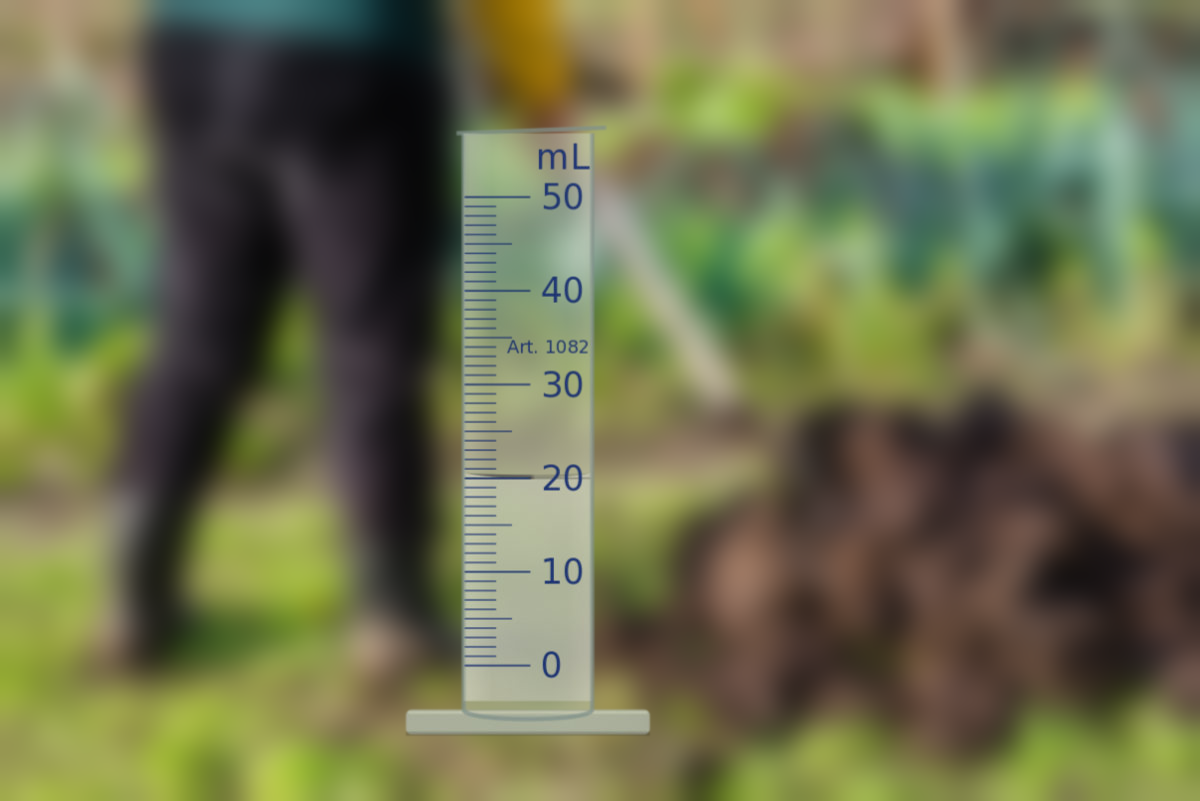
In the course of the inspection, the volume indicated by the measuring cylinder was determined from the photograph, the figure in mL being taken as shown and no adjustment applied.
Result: 20 mL
